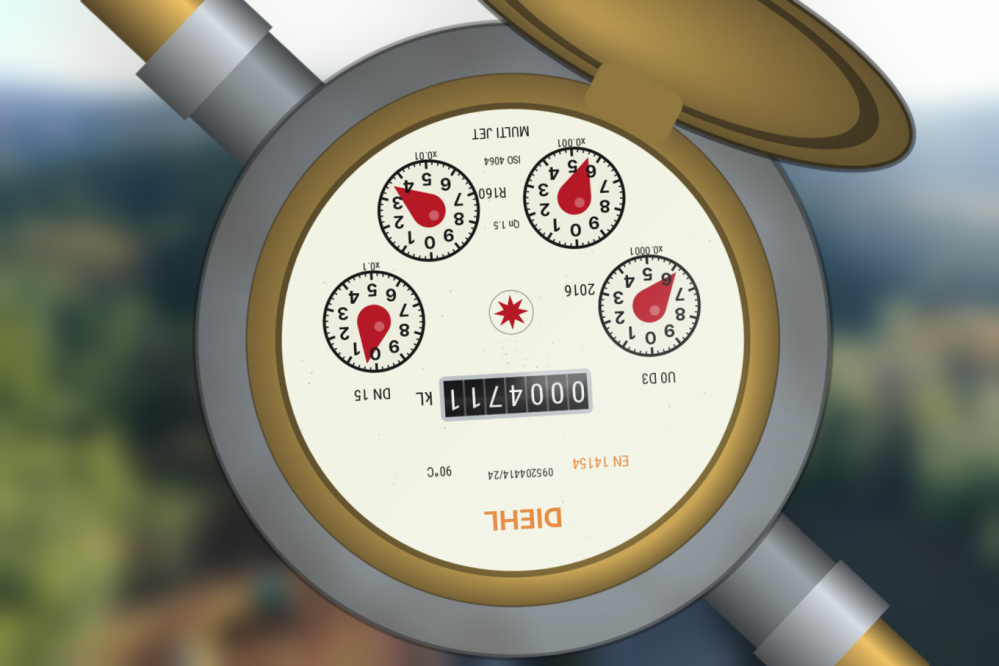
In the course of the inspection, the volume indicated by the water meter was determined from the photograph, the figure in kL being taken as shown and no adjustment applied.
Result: 4711.0356 kL
